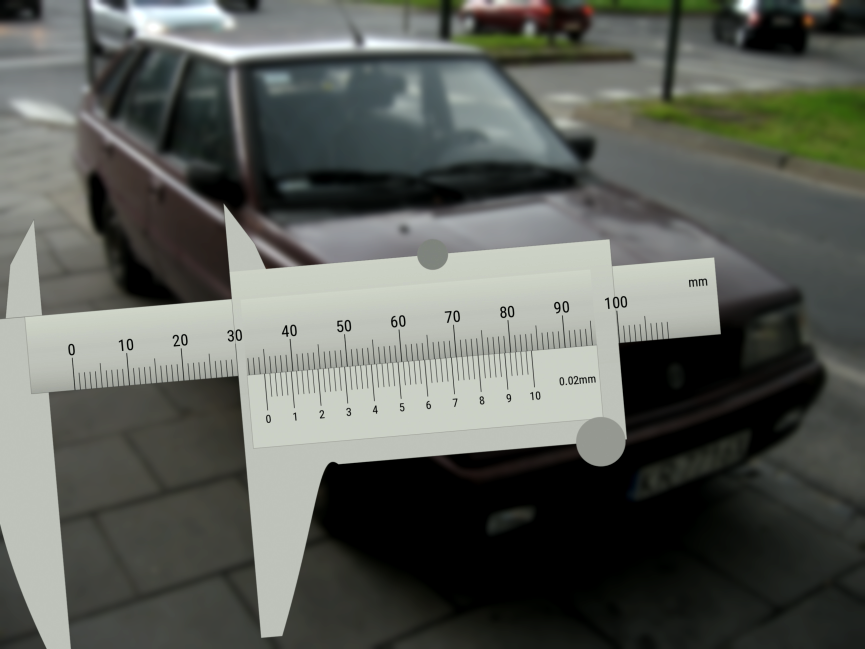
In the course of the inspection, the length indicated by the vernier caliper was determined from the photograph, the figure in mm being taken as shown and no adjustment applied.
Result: 34.8 mm
